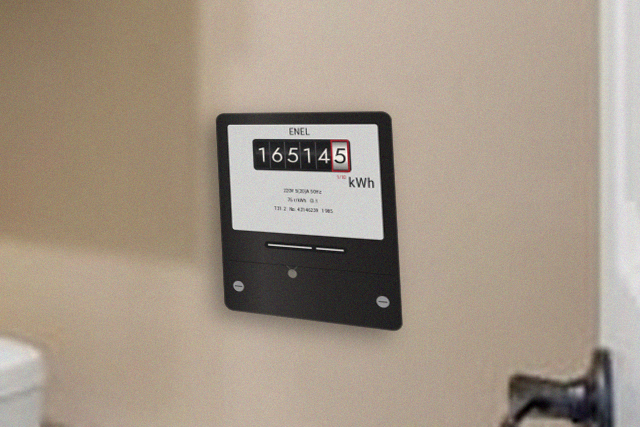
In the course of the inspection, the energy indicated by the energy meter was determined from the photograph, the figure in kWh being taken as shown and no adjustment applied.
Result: 16514.5 kWh
